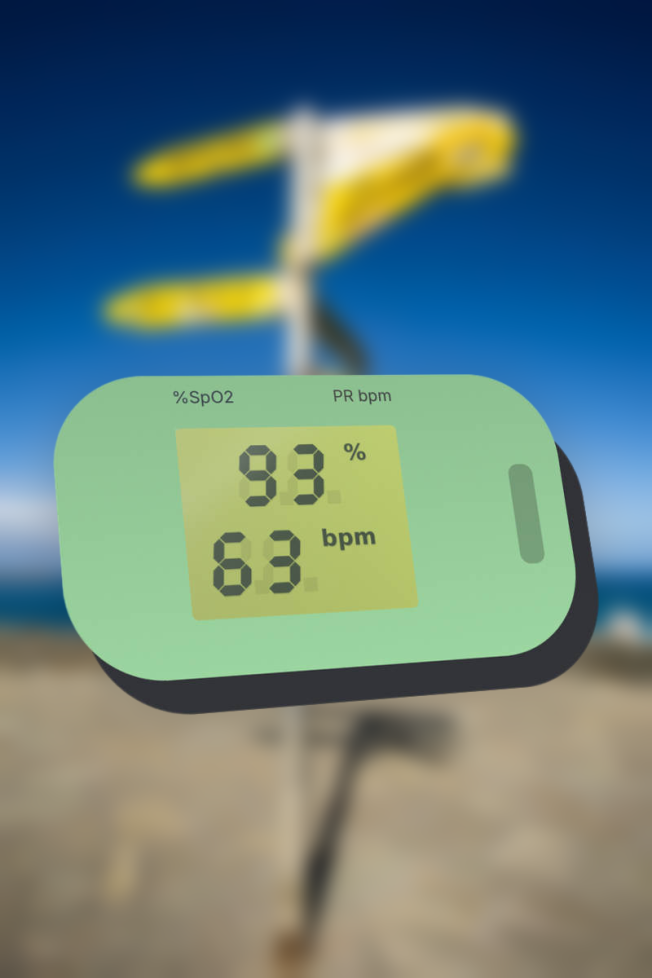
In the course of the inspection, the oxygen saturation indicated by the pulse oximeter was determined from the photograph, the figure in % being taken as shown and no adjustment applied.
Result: 93 %
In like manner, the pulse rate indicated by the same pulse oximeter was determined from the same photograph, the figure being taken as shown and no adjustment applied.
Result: 63 bpm
